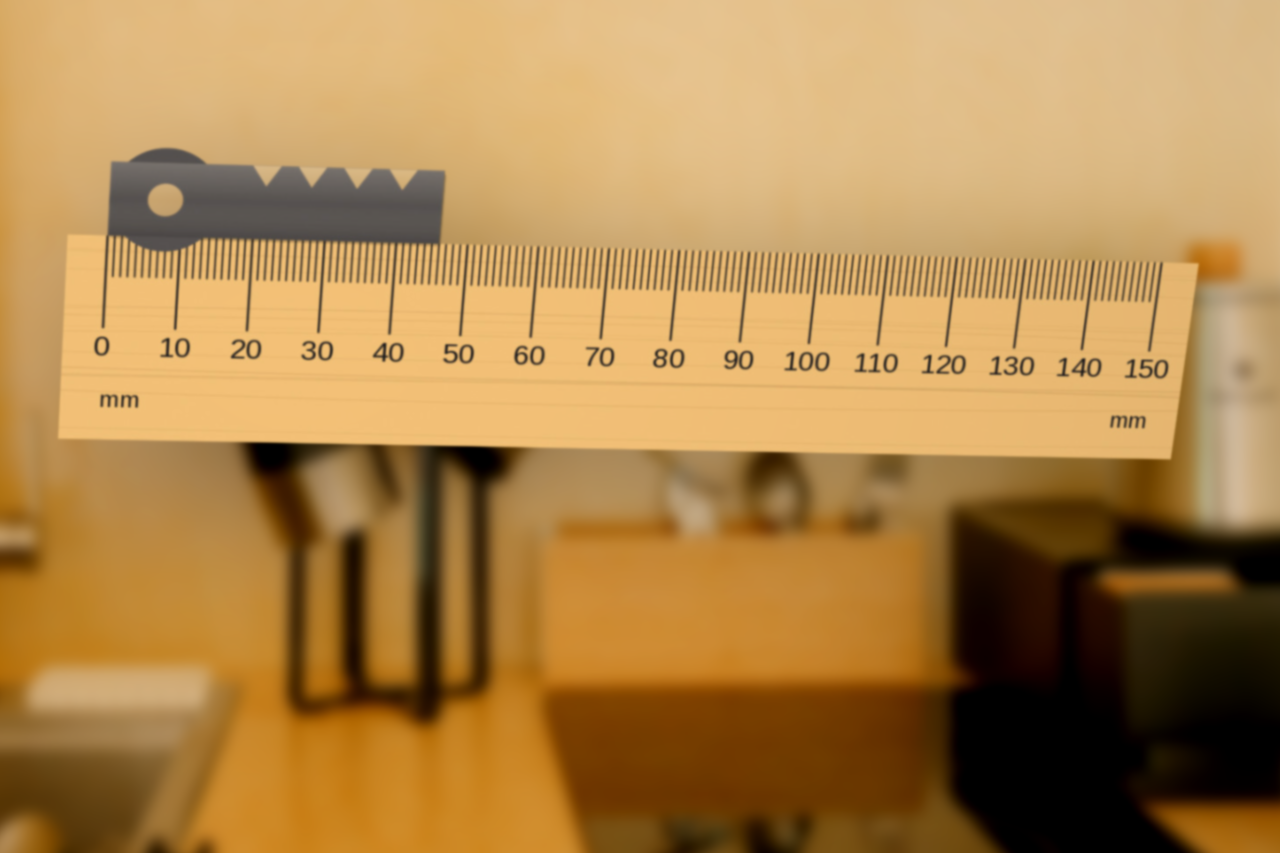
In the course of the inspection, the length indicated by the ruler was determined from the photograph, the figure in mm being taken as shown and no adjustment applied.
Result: 46 mm
